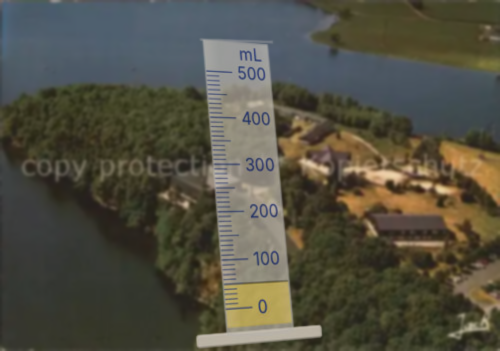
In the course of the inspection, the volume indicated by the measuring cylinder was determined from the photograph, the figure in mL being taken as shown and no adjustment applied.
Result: 50 mL
